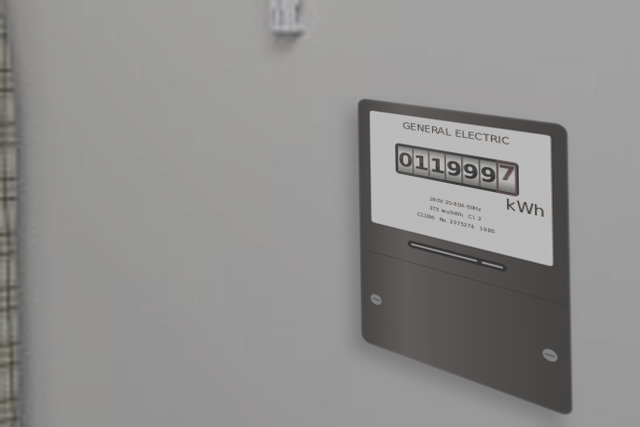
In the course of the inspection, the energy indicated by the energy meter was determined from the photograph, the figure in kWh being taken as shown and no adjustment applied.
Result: 11999.7 kWh
